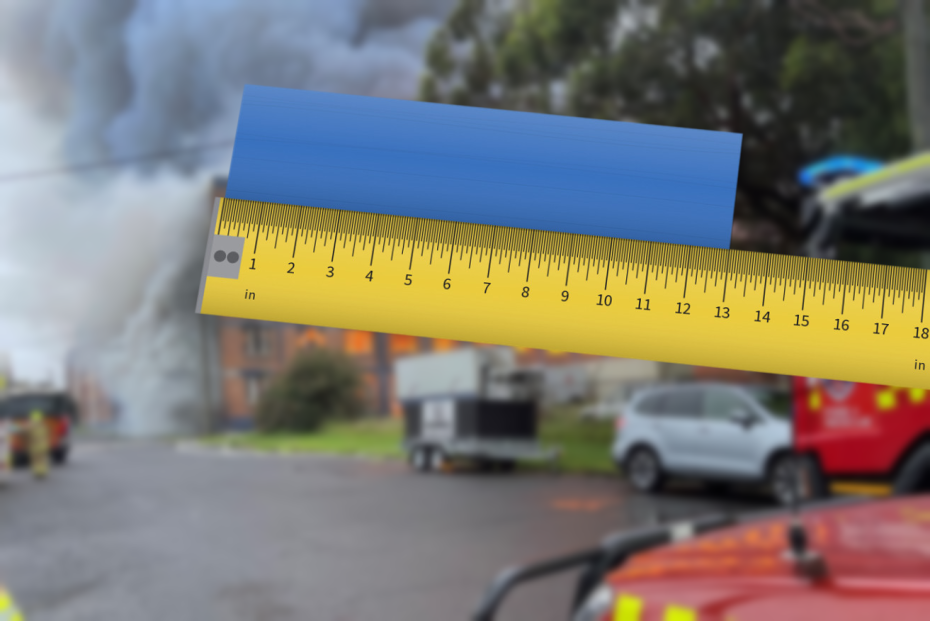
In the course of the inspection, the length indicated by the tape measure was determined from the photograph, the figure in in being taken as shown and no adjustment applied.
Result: 13 in
